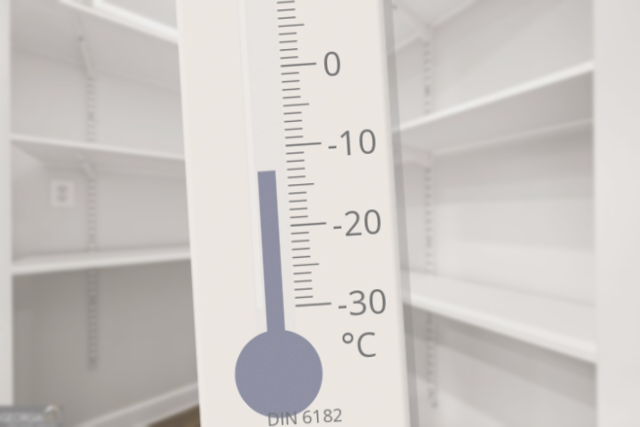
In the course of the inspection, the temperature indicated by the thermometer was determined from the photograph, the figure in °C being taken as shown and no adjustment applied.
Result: -13 °C
